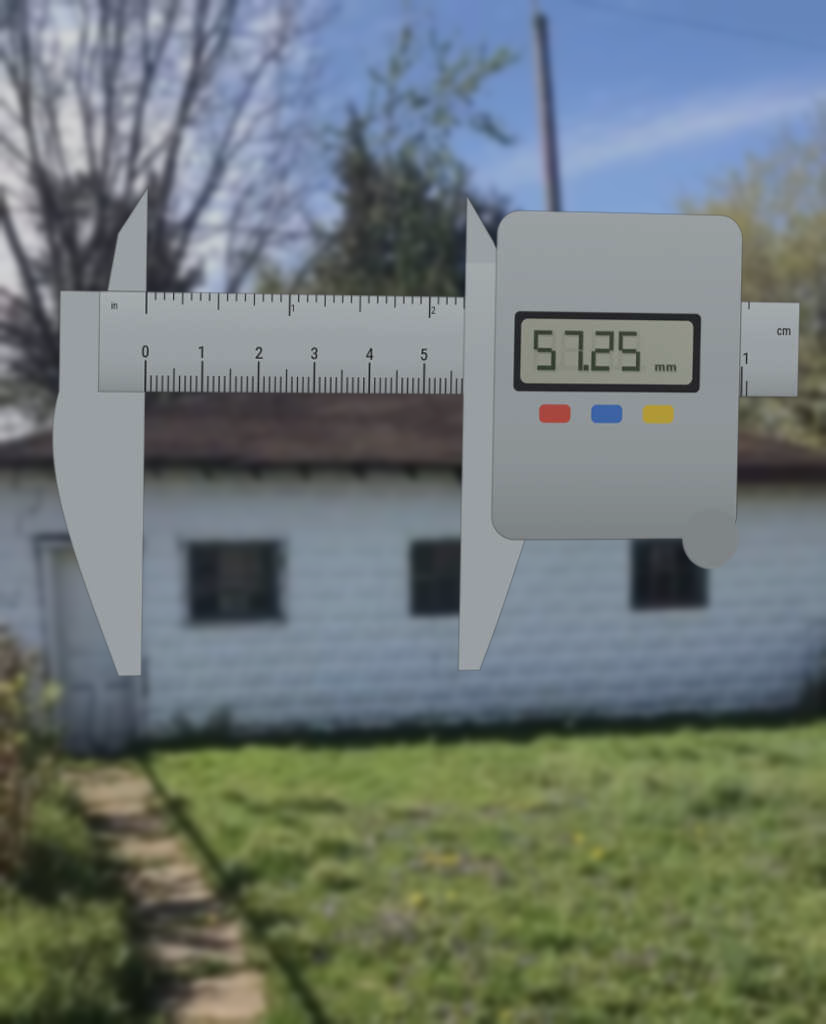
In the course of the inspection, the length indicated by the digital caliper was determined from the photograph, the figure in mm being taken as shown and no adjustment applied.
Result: 57.25 mm
